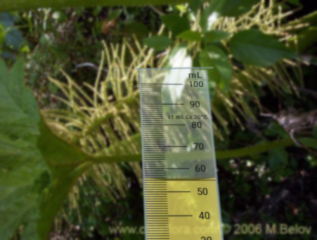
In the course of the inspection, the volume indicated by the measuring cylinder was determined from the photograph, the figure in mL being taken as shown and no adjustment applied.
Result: 55 mL
